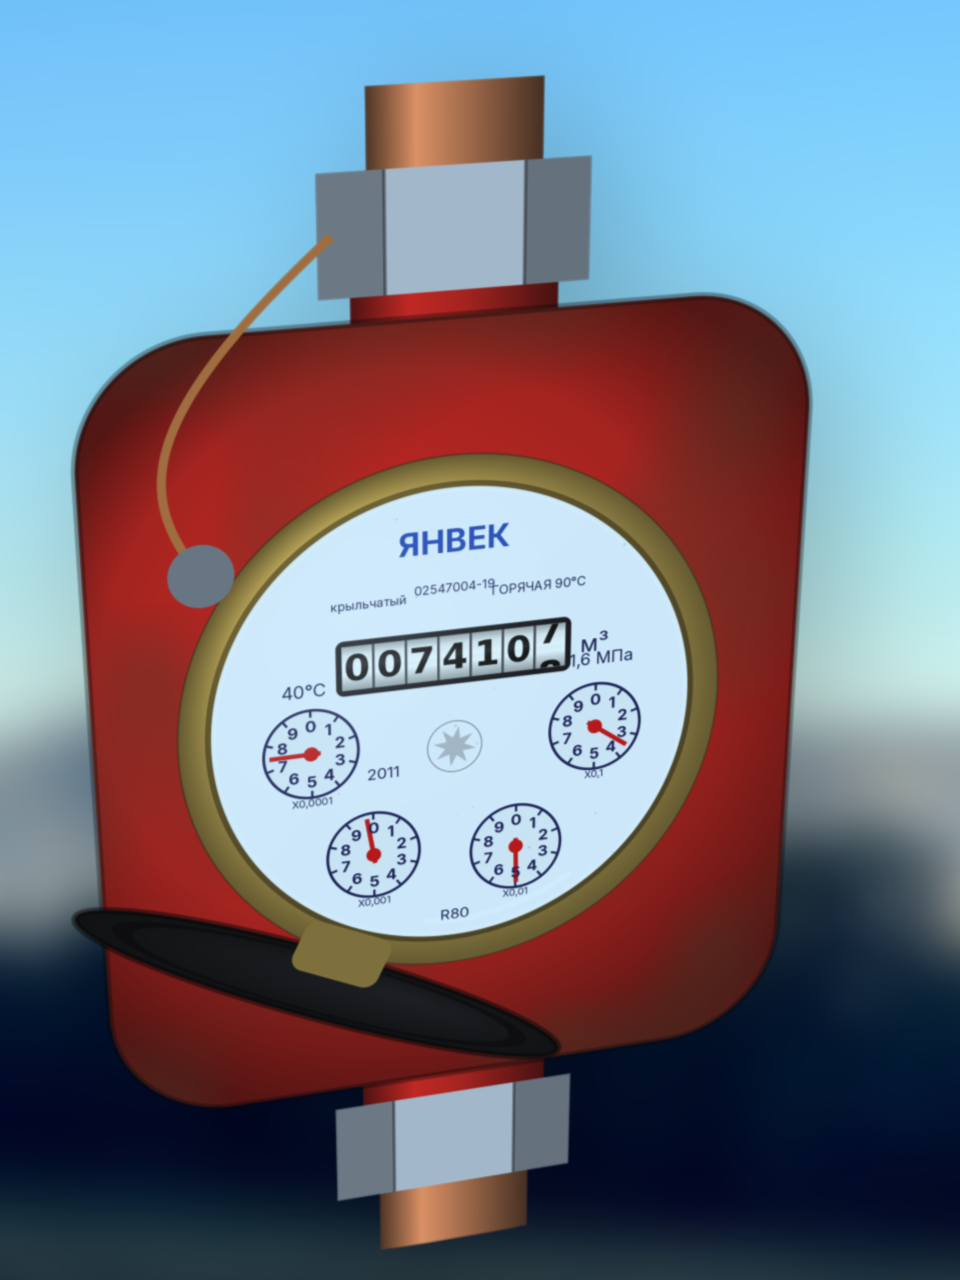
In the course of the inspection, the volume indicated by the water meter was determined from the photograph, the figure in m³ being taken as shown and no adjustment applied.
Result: 74107.3497 m³
